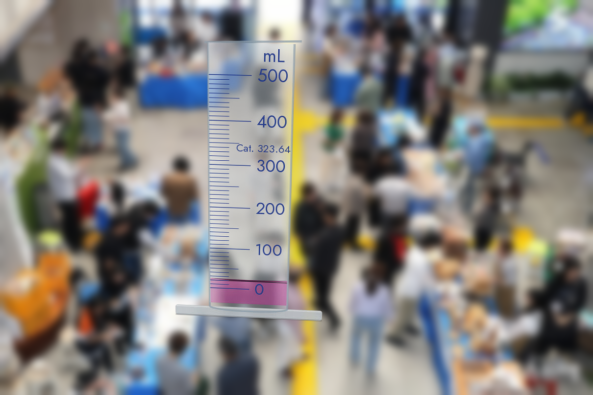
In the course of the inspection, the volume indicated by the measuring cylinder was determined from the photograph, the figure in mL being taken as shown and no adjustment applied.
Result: 20 mL
